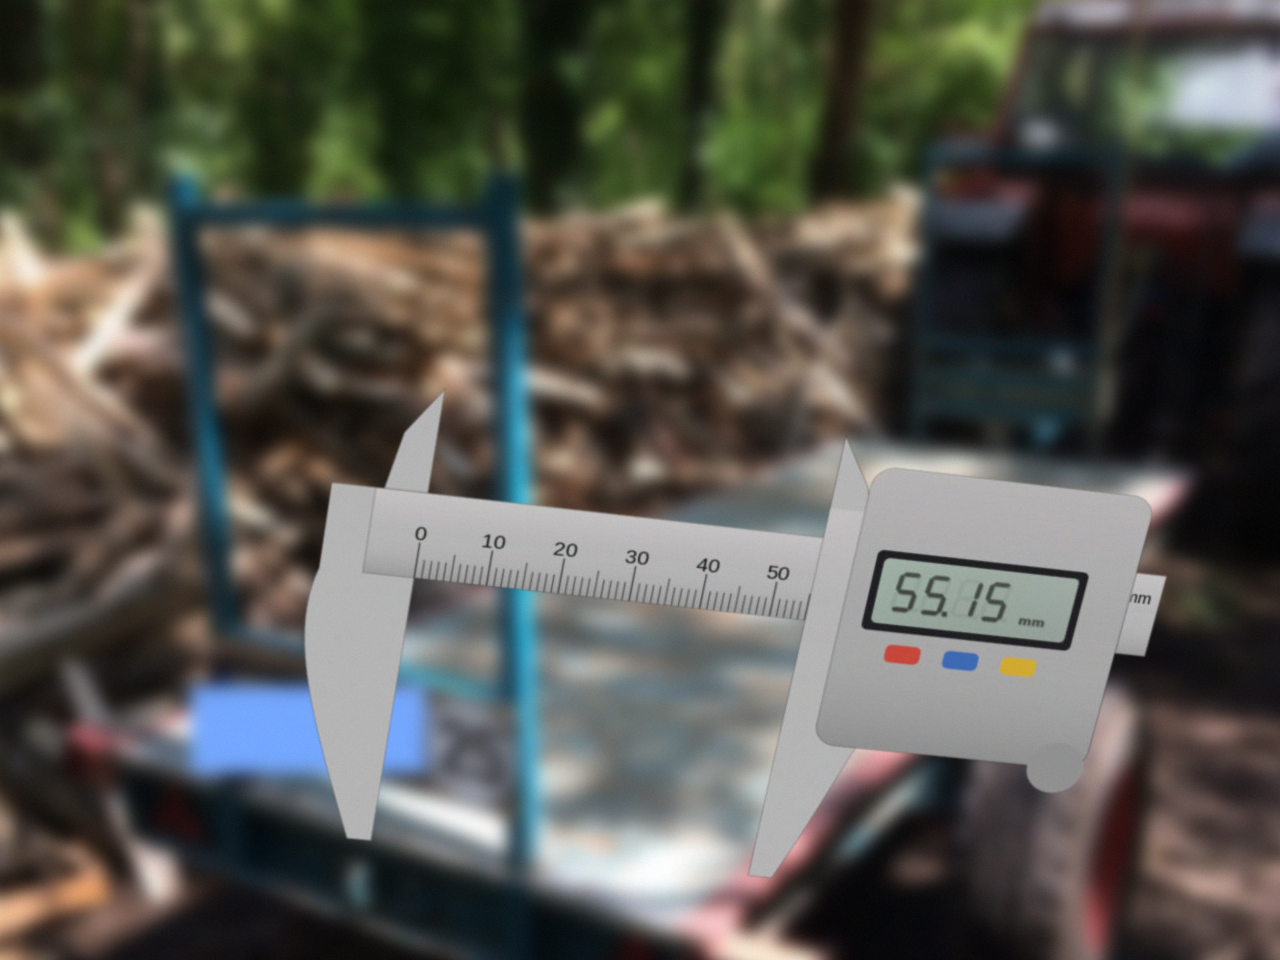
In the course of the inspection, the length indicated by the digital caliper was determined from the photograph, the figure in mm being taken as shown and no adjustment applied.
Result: 55.15 mm
